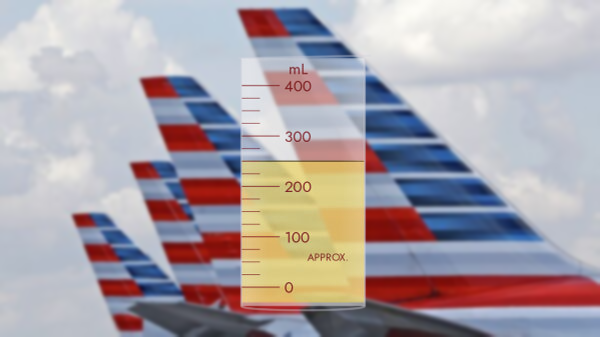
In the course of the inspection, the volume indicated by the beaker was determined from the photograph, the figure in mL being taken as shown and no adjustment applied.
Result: 250 mL
